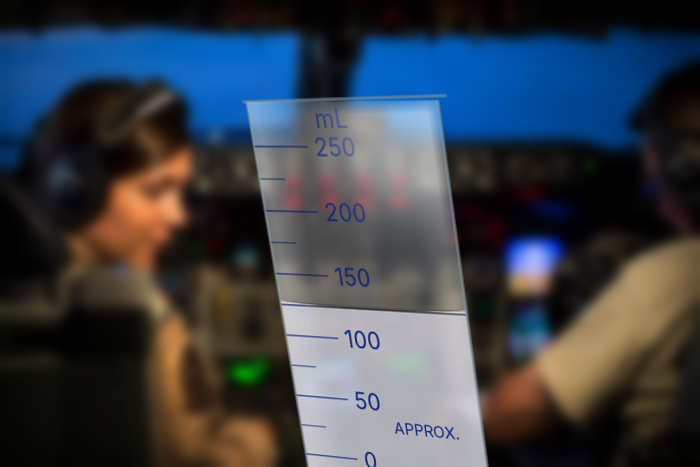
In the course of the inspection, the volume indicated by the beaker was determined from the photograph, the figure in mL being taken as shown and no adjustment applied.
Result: 125 mL
